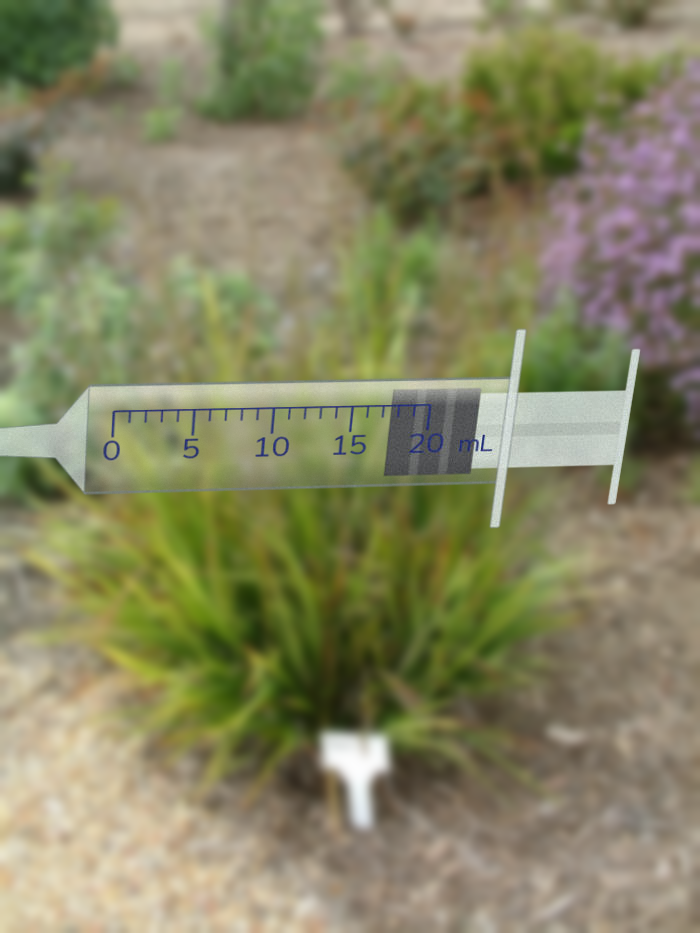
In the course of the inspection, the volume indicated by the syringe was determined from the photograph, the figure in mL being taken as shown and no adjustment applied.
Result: 17.5 mL
